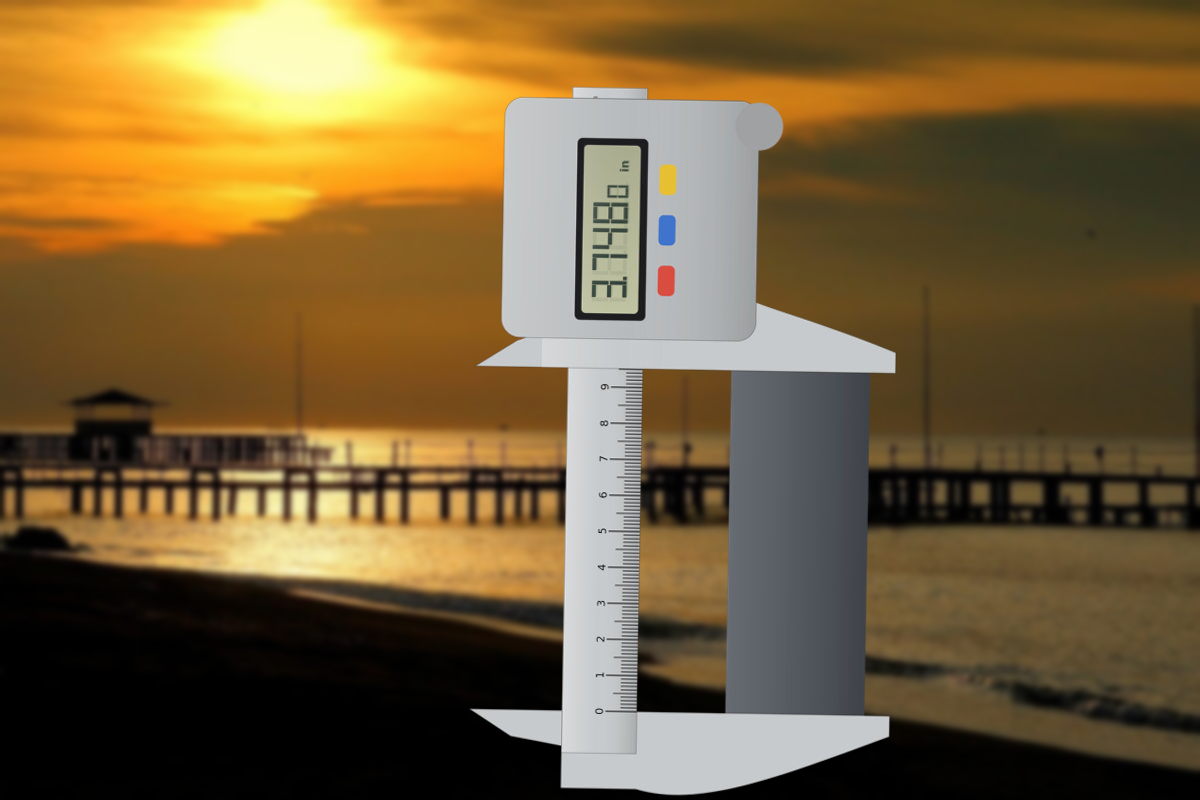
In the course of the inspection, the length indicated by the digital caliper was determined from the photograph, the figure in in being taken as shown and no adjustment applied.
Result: 3.7480 in
